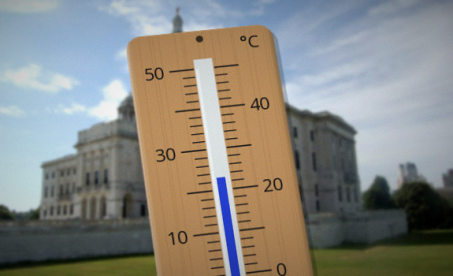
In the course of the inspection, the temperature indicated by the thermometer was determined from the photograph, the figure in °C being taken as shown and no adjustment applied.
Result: 23 °C
